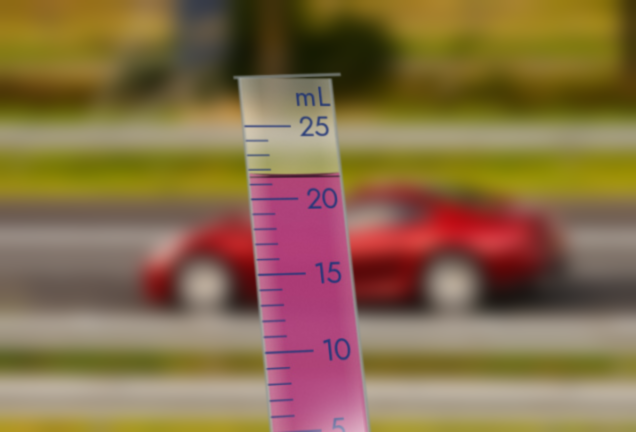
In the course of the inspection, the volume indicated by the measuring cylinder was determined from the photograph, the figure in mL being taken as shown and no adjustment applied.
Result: 21.5 mL
